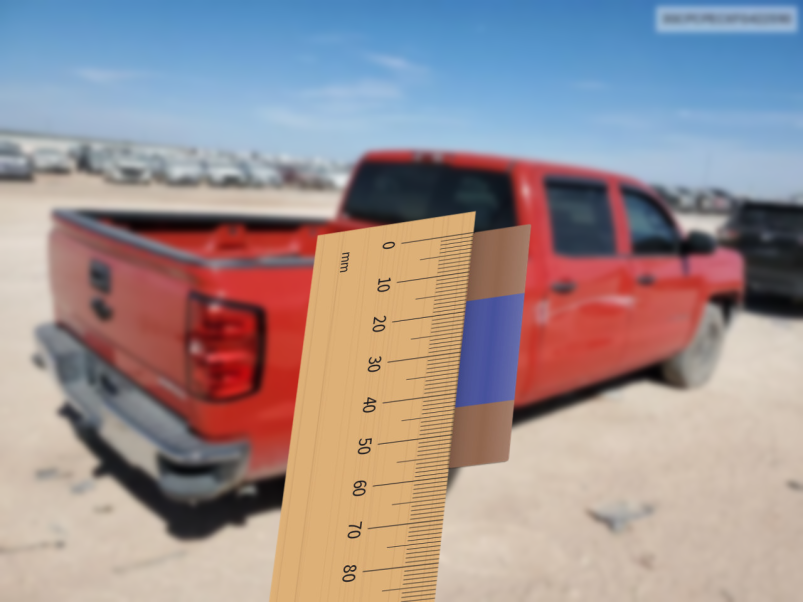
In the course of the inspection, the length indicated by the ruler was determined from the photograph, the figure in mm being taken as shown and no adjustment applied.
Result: 58 mm
